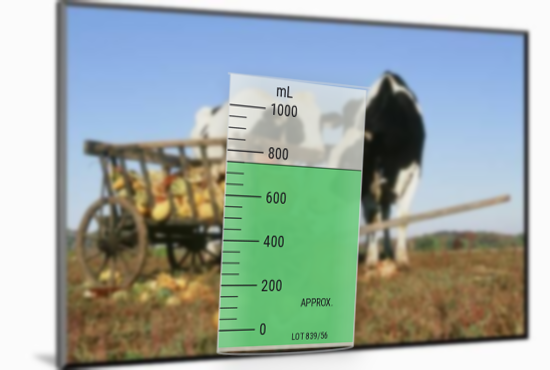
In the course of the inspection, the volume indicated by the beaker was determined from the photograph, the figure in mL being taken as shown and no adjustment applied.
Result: 750 mL
